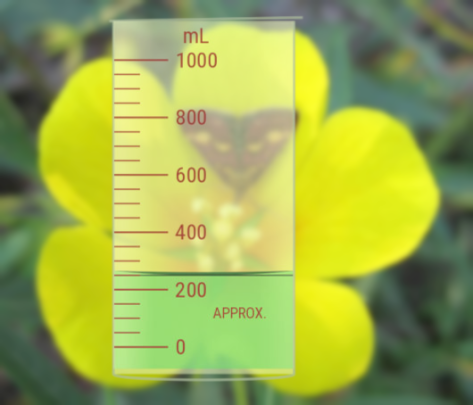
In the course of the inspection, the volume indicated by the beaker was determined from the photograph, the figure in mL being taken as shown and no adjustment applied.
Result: 250 mL
